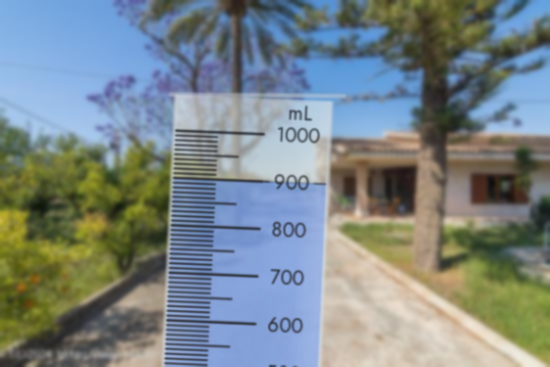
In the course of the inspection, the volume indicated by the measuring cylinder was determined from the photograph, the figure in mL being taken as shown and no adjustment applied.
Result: 900 mL
